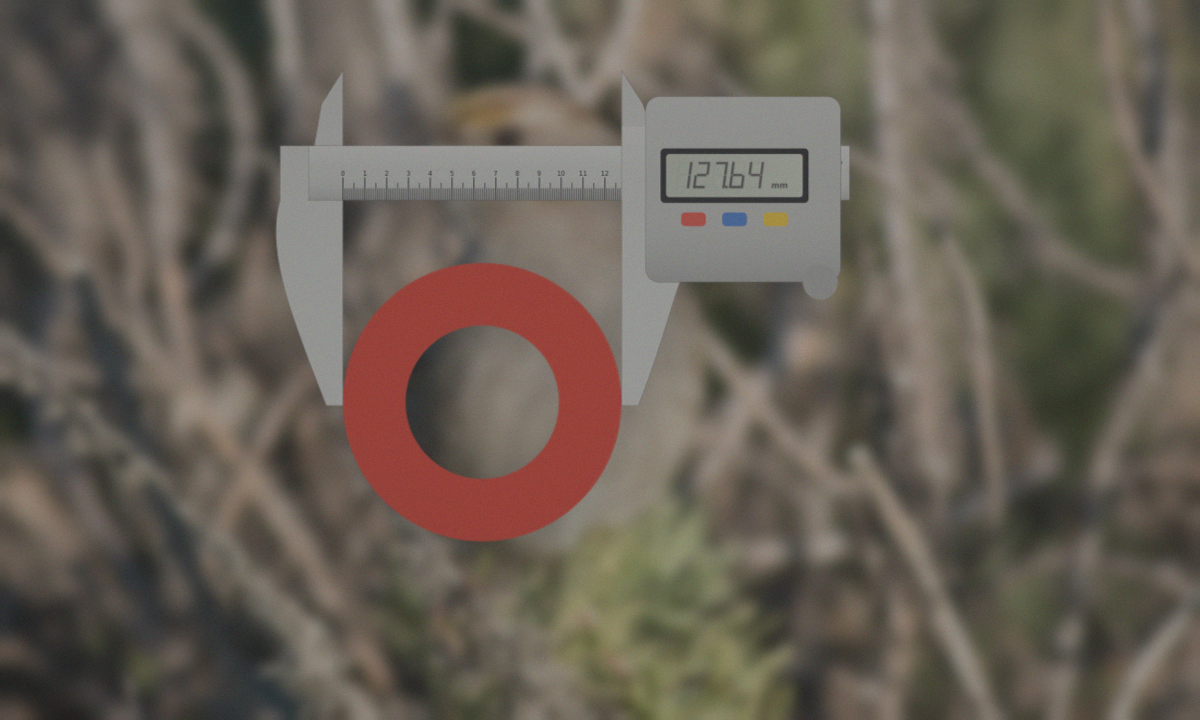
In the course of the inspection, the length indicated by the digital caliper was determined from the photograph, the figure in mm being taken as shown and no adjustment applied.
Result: 127.64 mm
